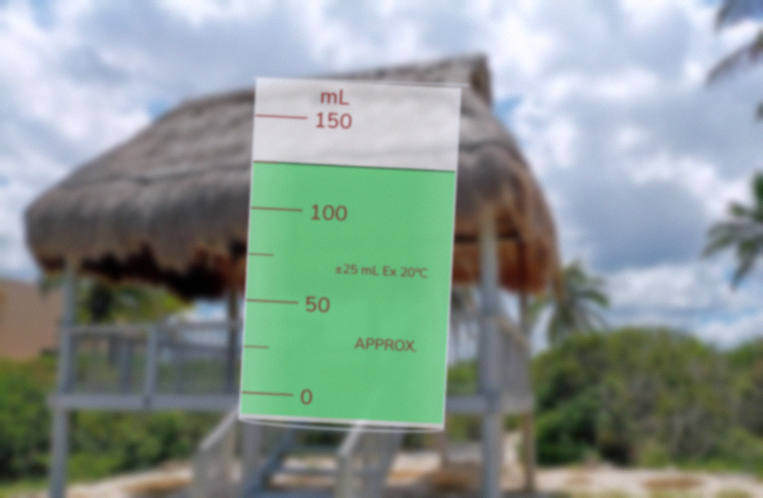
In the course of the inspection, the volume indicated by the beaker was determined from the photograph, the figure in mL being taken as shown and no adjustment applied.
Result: 125 mL
